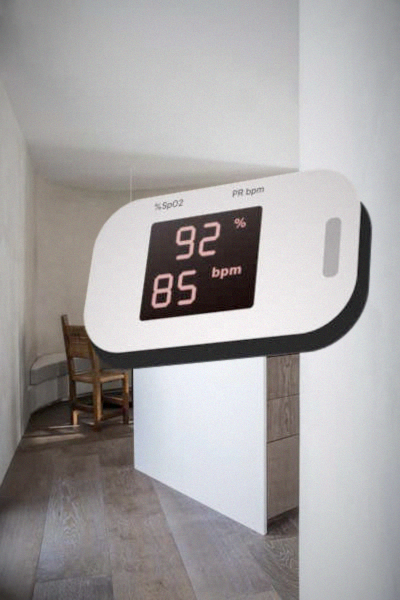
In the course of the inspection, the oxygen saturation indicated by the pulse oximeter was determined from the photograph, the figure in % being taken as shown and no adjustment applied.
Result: 92 %
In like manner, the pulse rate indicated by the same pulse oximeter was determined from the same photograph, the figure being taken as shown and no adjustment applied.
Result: 85 bpm
